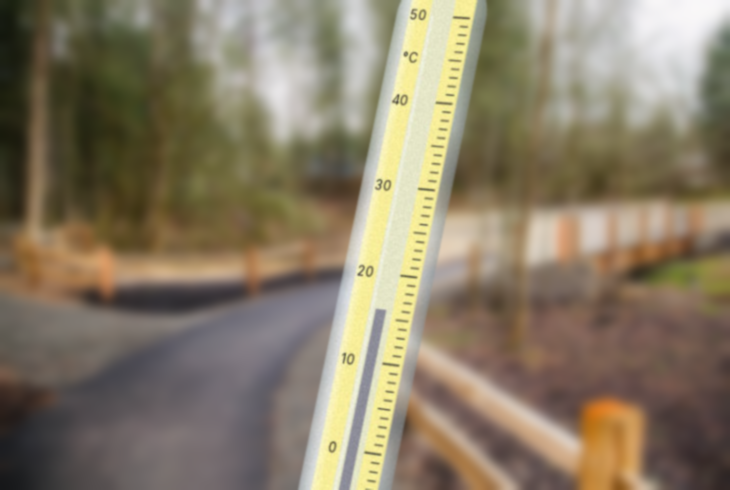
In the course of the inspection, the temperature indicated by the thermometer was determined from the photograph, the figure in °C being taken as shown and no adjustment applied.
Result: 16 °C
